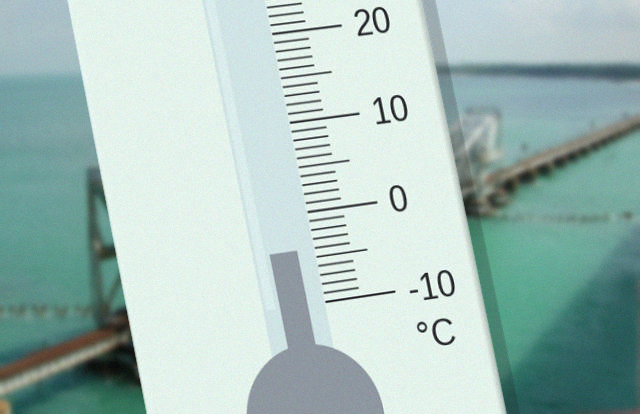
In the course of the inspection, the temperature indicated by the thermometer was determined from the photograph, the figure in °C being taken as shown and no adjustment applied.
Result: -4 °C
